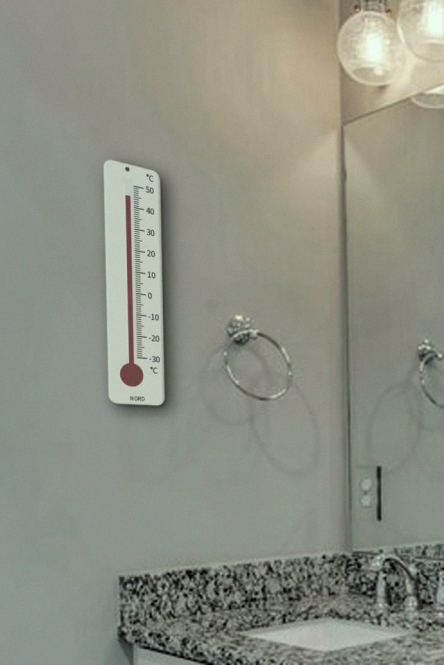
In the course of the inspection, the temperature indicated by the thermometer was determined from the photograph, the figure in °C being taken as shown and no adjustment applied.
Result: 45 °C
